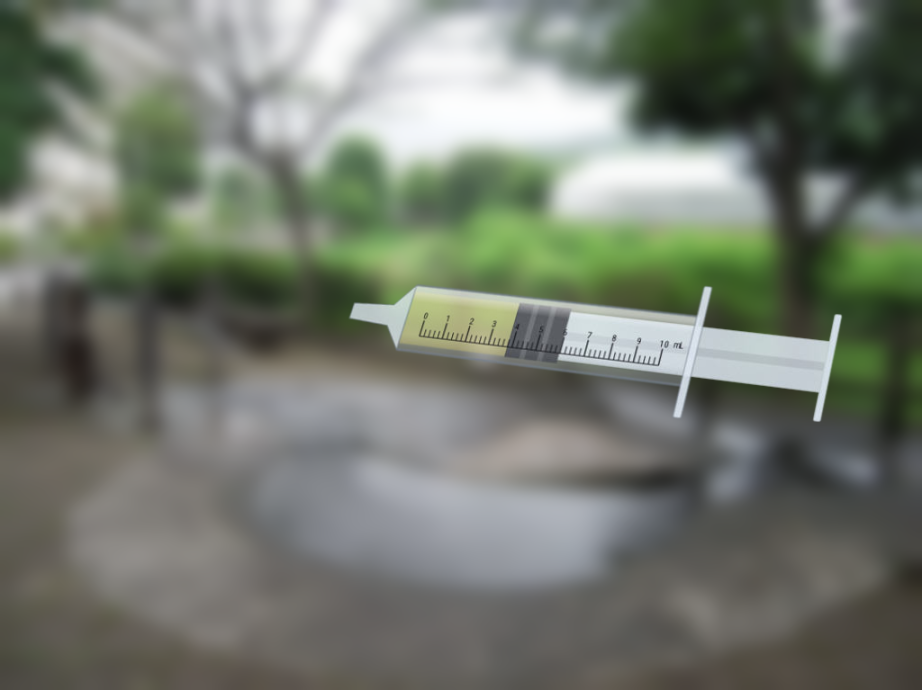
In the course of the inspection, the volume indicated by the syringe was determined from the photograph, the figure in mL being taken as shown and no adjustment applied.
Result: 3.8 mL
